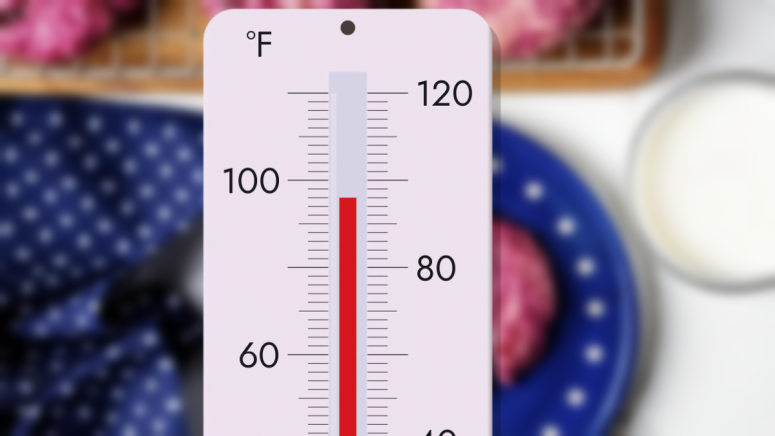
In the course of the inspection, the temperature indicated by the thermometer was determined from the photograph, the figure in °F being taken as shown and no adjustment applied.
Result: 96 °F
